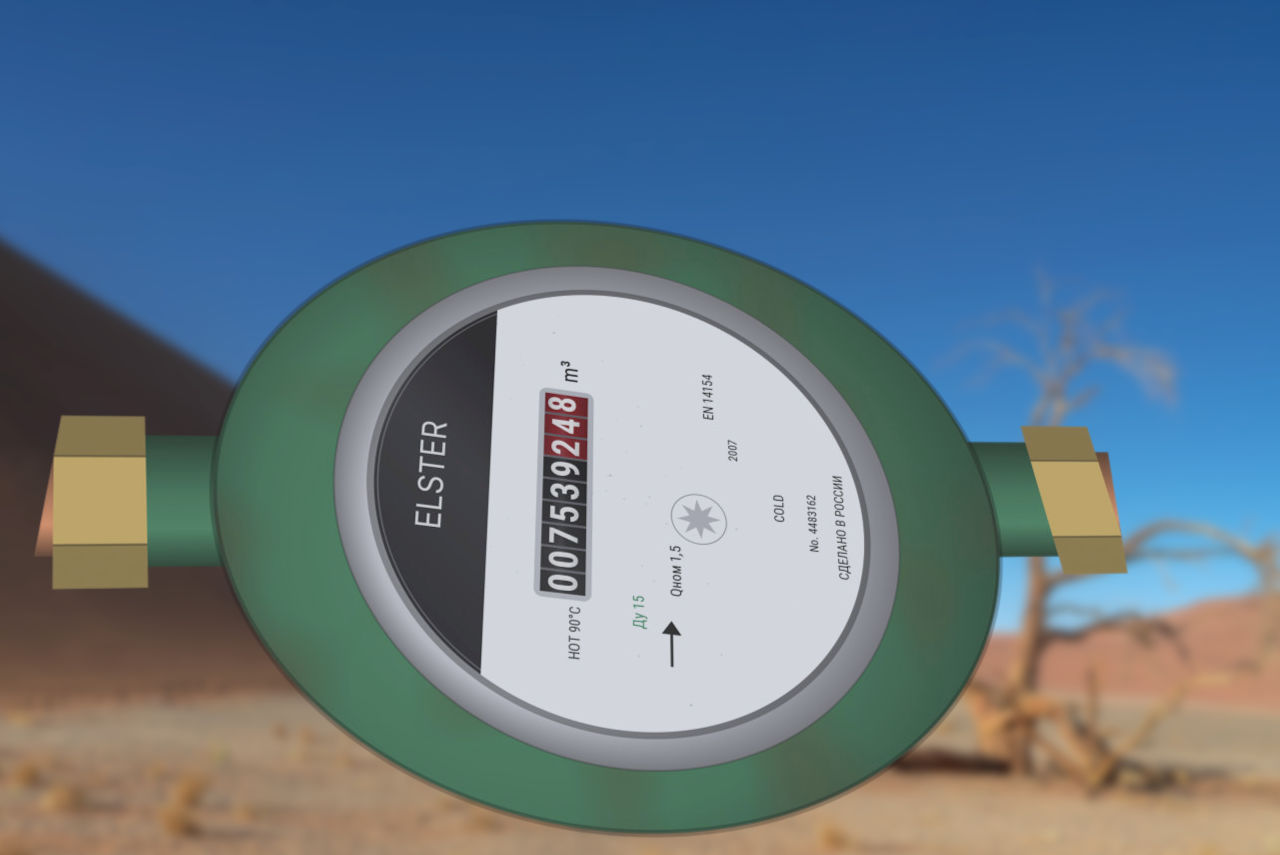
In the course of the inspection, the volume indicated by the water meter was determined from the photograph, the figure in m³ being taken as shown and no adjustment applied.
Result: 7539.248 m³
